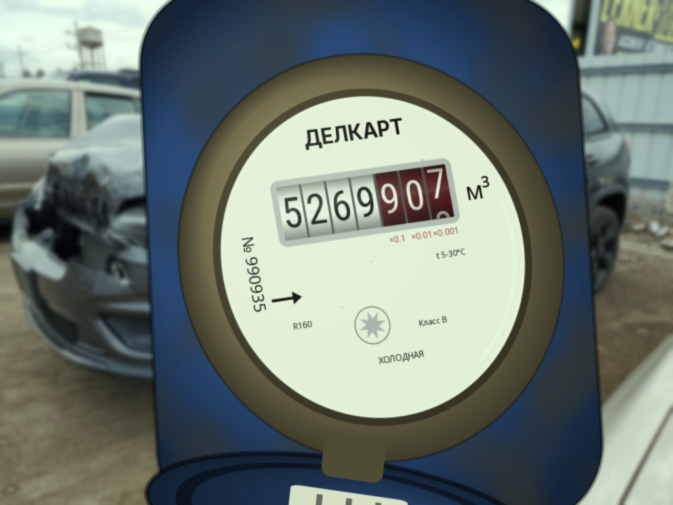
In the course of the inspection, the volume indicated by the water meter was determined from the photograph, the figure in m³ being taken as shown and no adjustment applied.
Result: 5269.907 m³
